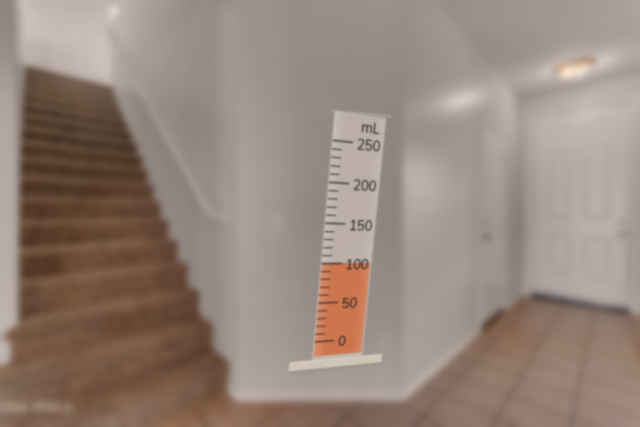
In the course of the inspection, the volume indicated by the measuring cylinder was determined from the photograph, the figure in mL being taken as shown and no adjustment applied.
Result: 100 mL
